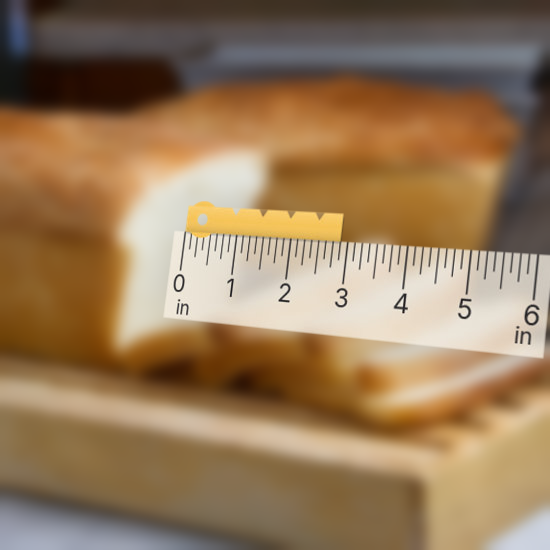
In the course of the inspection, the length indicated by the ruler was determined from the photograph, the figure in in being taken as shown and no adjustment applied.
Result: 2.875 in
